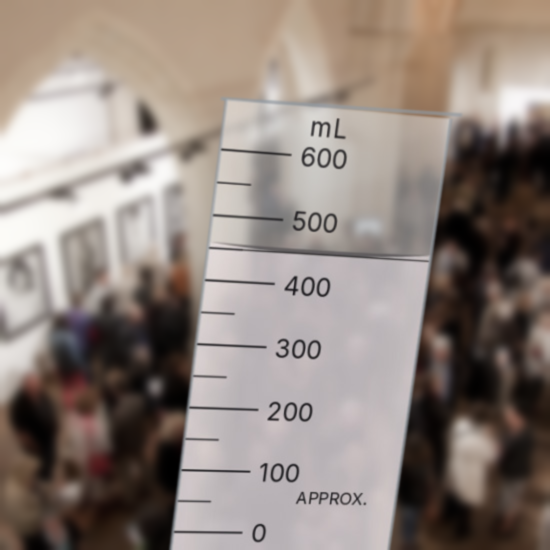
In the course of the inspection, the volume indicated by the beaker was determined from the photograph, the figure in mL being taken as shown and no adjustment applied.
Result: 450 mL
